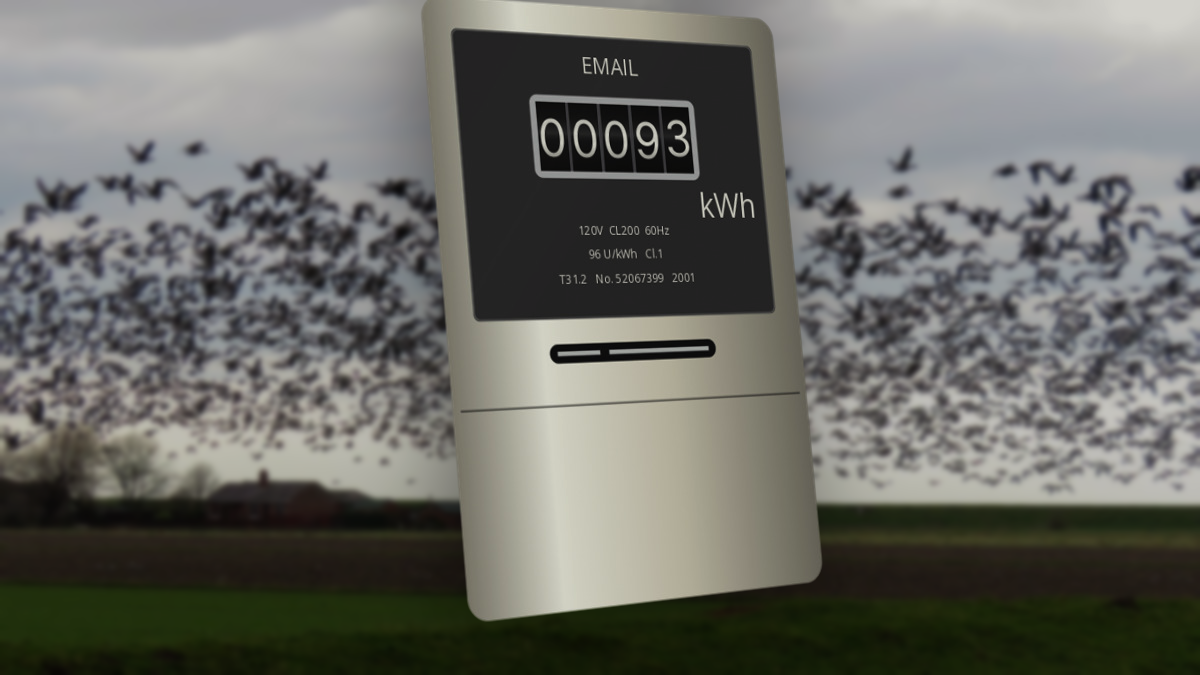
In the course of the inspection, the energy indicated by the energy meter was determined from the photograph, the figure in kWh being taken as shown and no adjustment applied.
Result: 93 kWh
